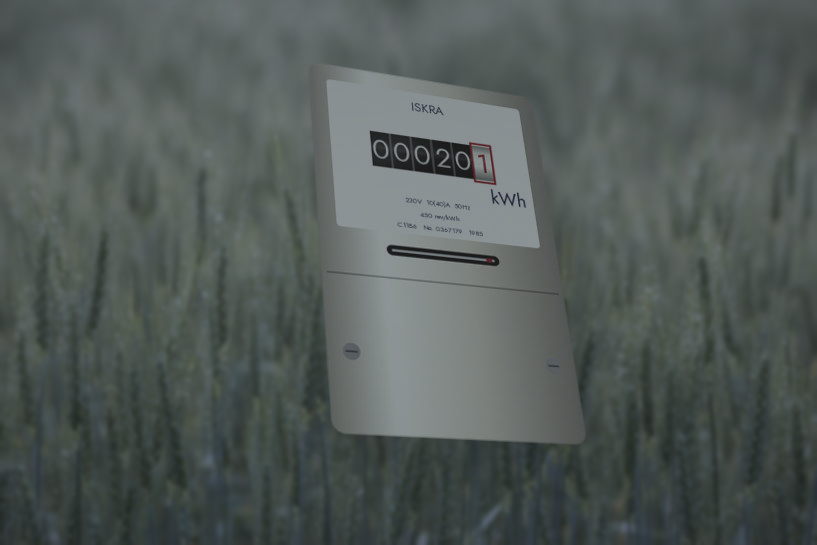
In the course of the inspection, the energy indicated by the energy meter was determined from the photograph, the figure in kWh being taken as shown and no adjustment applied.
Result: 20.1 kWh
